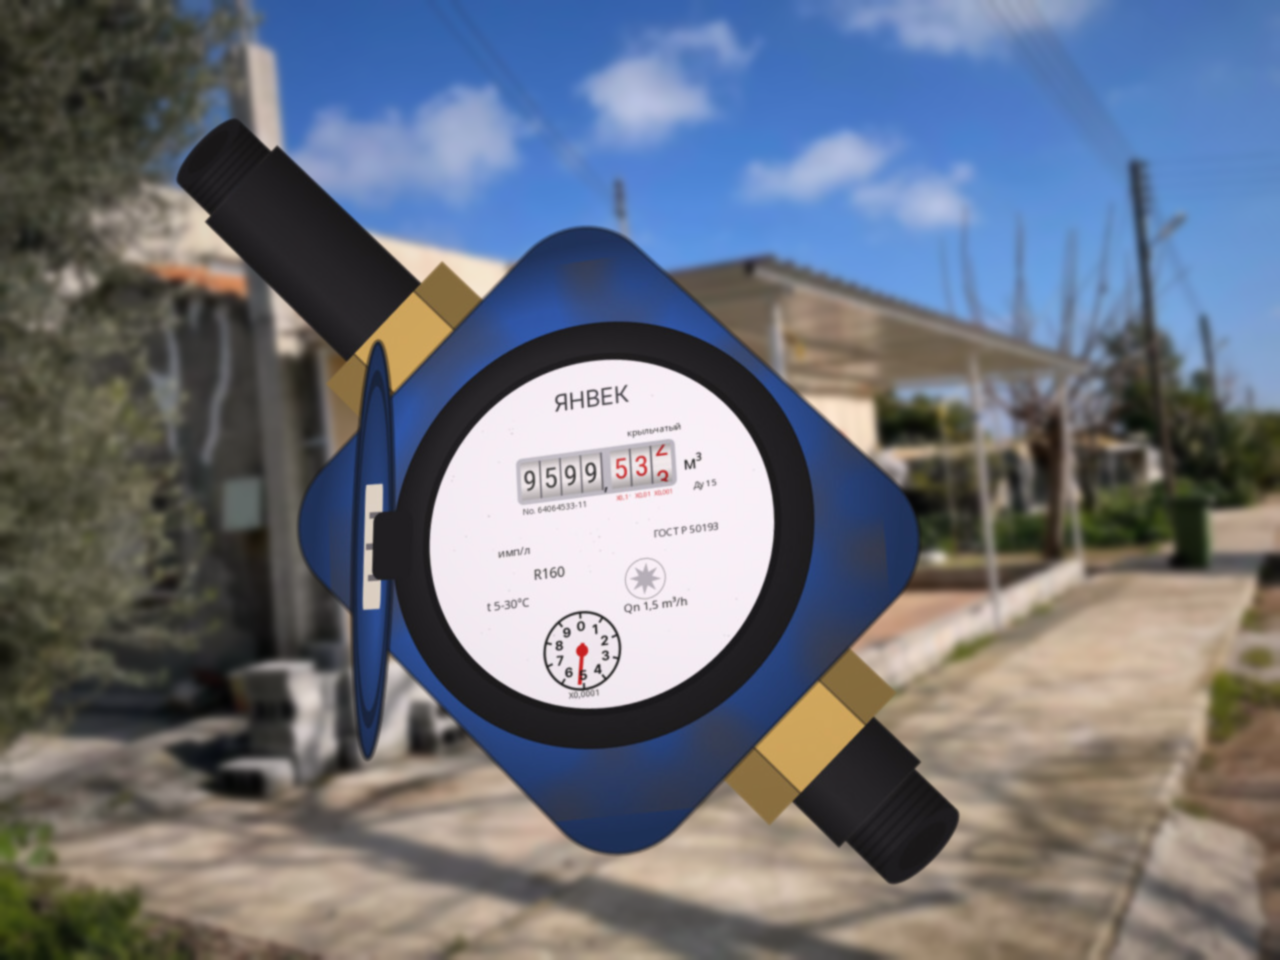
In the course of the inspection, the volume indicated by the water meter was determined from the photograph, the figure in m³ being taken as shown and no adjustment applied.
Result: 9599.5325 m³
